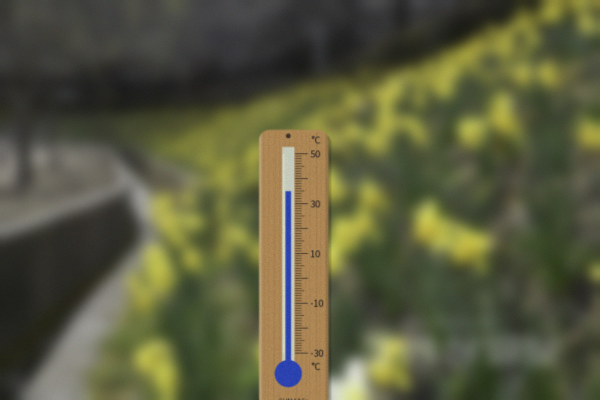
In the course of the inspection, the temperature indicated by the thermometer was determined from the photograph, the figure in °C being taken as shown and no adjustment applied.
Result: 35 °C
